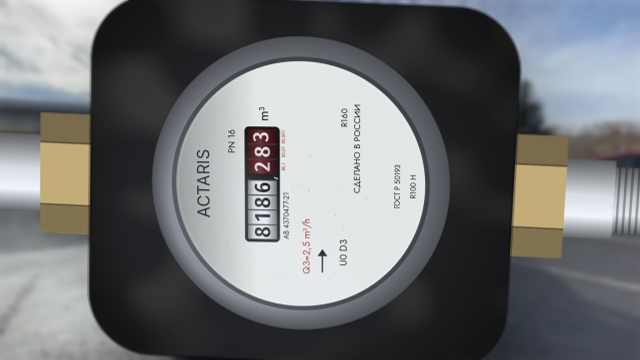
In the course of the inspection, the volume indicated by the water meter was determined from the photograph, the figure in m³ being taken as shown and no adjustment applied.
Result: 8186.283 m³
